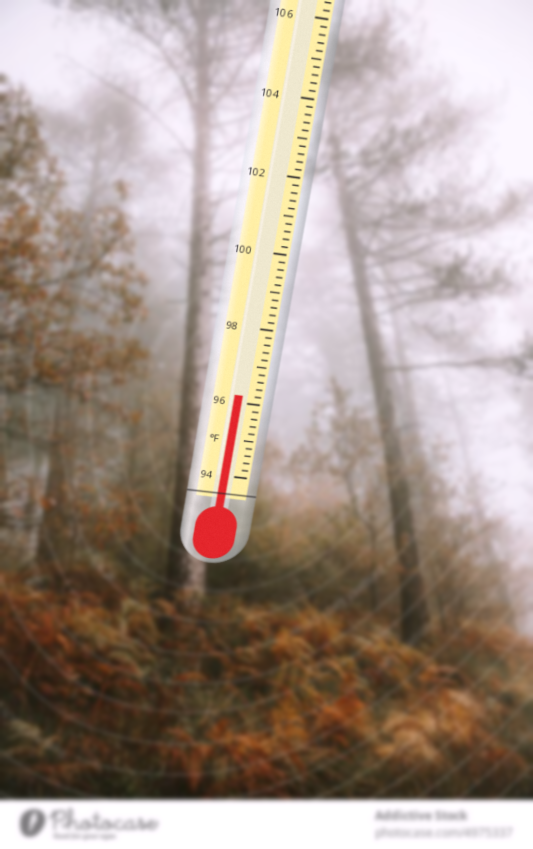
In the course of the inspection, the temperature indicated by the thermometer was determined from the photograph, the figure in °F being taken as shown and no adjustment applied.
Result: 96.2 °F
